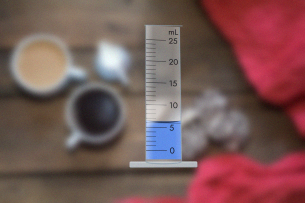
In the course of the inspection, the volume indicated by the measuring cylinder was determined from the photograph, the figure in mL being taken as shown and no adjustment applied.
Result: 6 mL
